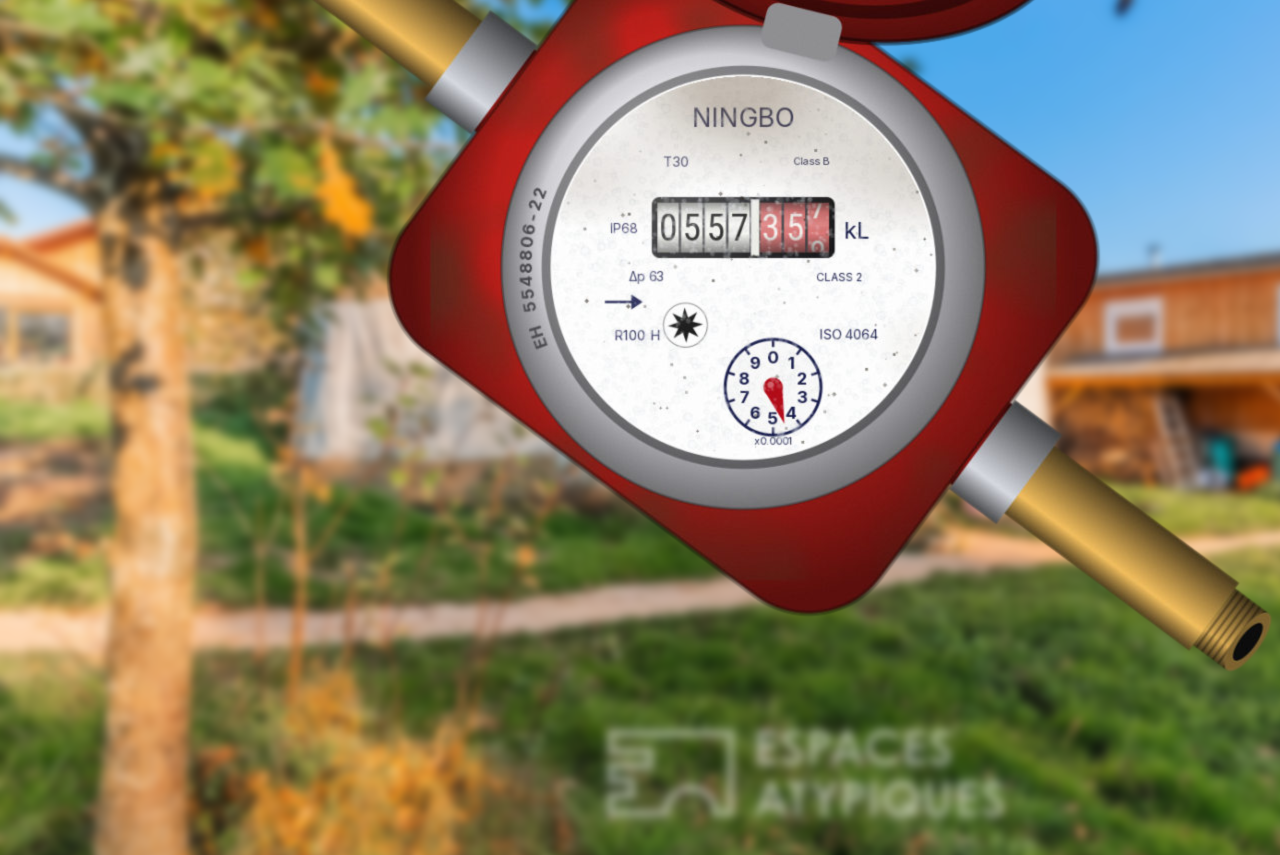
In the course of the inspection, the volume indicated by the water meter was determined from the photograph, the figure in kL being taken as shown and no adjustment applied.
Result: 557.3574 kL
